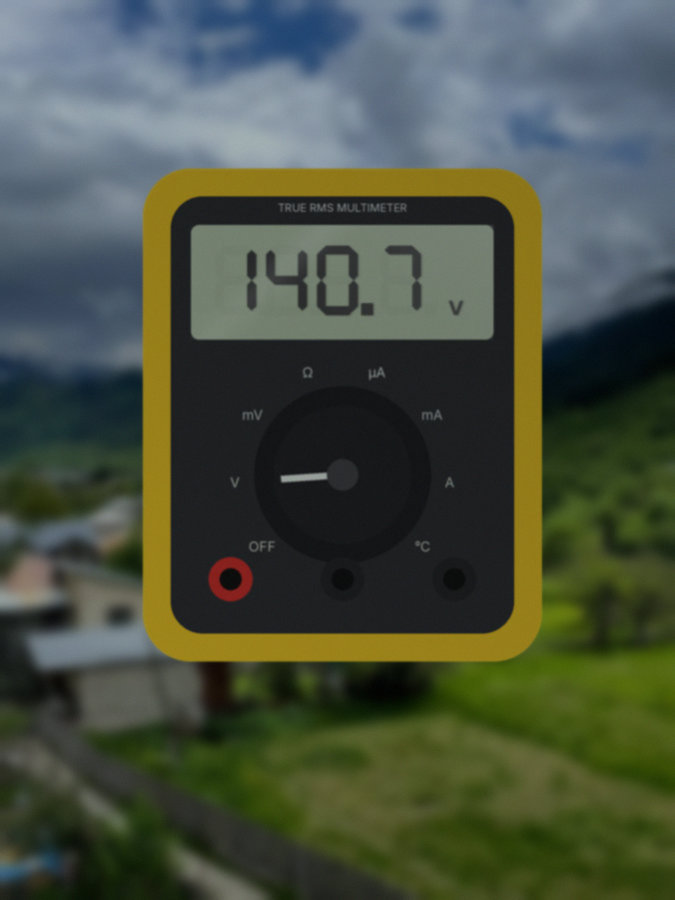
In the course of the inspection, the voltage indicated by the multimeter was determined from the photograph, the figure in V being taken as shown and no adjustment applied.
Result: 140.7 V
